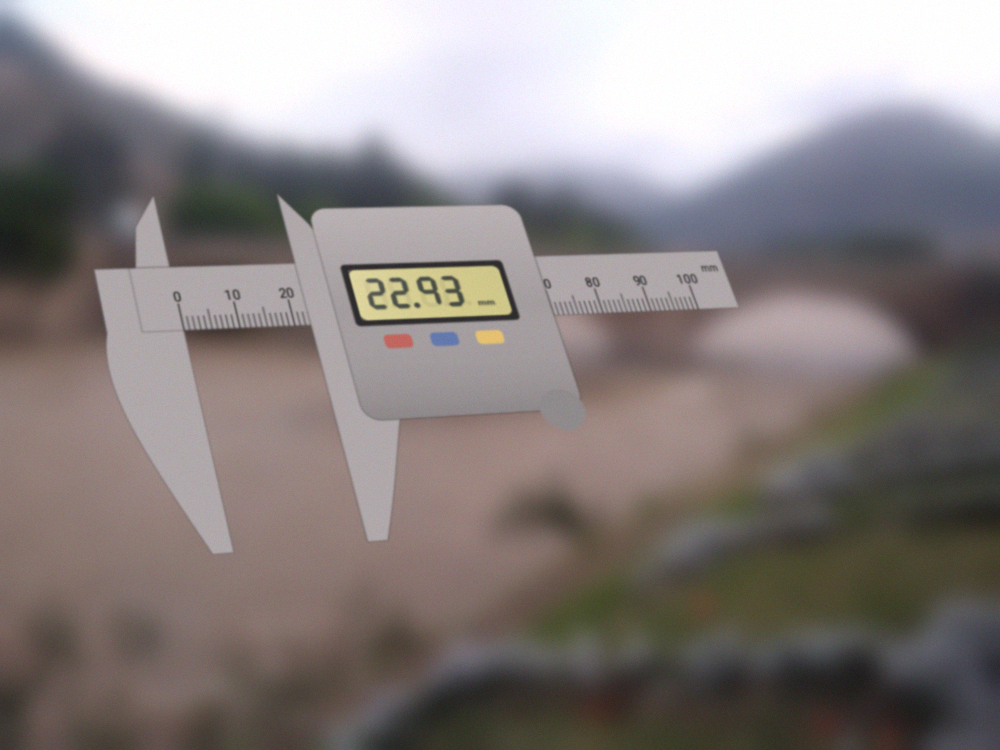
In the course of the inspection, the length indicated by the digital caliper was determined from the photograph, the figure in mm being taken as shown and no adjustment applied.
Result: 22.93 mm
